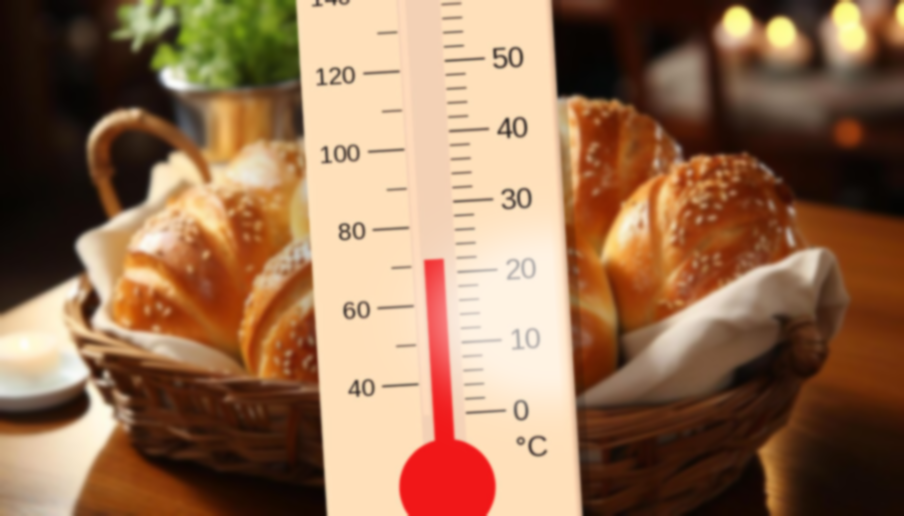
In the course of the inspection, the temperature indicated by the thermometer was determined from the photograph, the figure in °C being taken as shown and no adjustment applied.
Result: 22 °C
